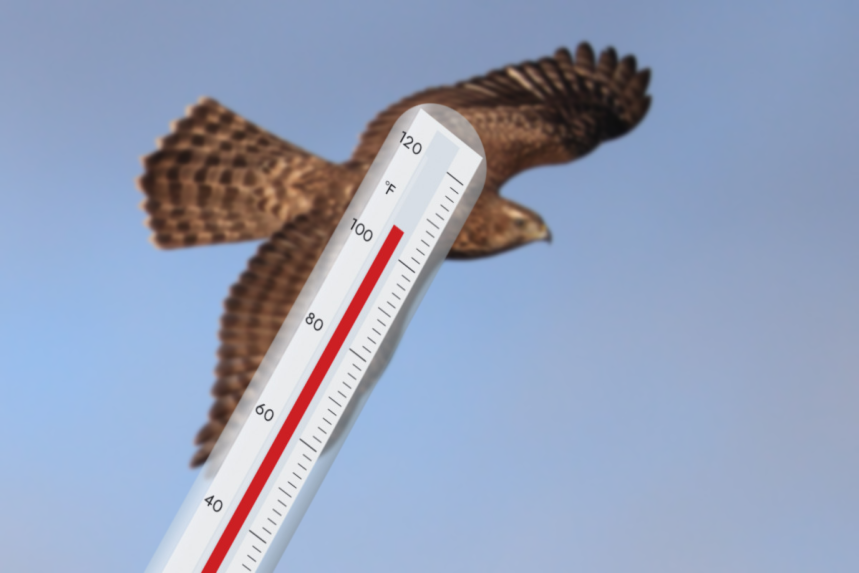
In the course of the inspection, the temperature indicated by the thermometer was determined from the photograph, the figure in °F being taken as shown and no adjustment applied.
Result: 105 °F
